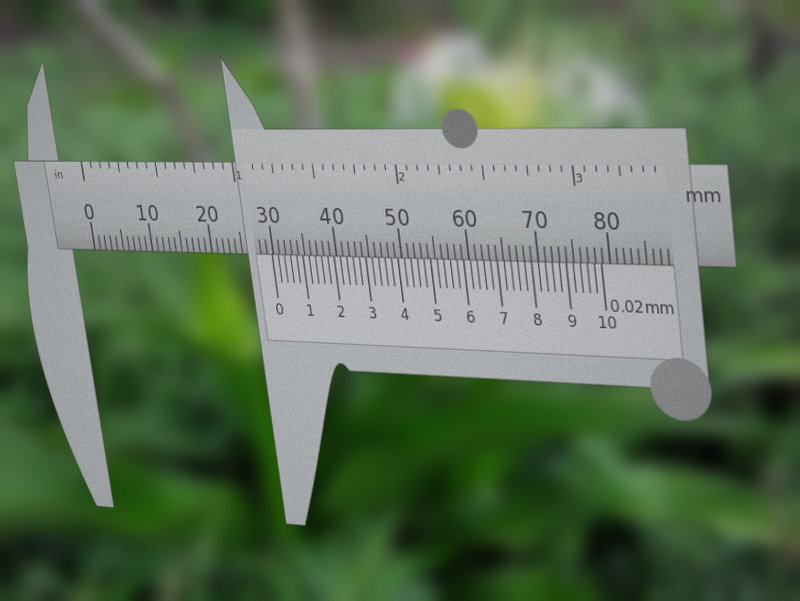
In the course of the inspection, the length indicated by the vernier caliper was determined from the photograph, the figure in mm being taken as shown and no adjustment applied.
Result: 29.8 mm
